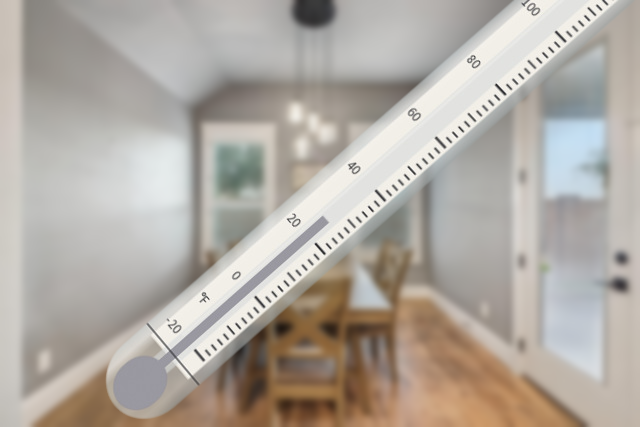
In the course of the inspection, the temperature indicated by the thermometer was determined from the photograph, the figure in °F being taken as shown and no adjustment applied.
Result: 26 °F
